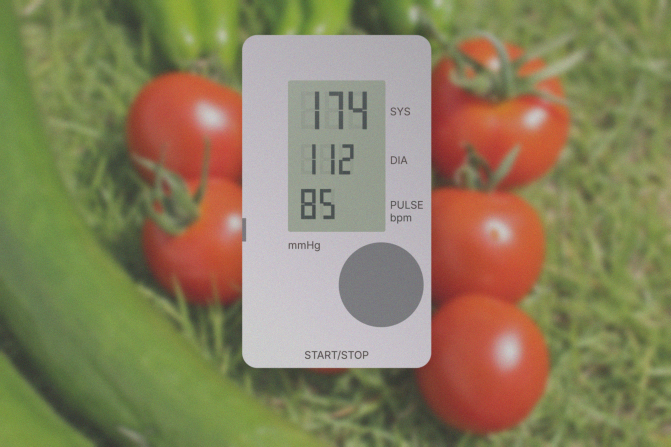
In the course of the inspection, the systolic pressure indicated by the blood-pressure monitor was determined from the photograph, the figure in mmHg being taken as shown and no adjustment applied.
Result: 174 mmHg
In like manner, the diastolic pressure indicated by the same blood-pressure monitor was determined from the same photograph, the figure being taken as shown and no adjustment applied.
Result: 112 mmHg
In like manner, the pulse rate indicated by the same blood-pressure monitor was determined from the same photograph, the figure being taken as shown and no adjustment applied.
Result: 85 bpm
